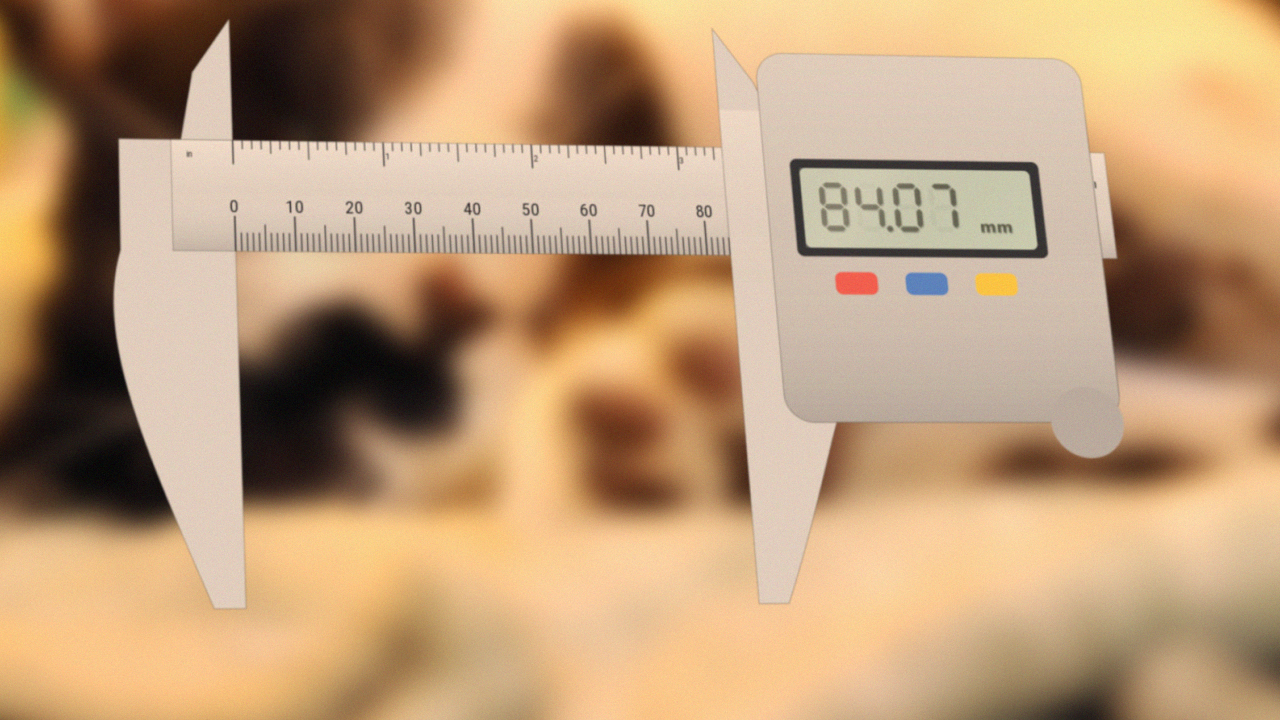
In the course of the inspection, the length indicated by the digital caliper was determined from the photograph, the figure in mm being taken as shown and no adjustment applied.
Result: 84.07 mm
